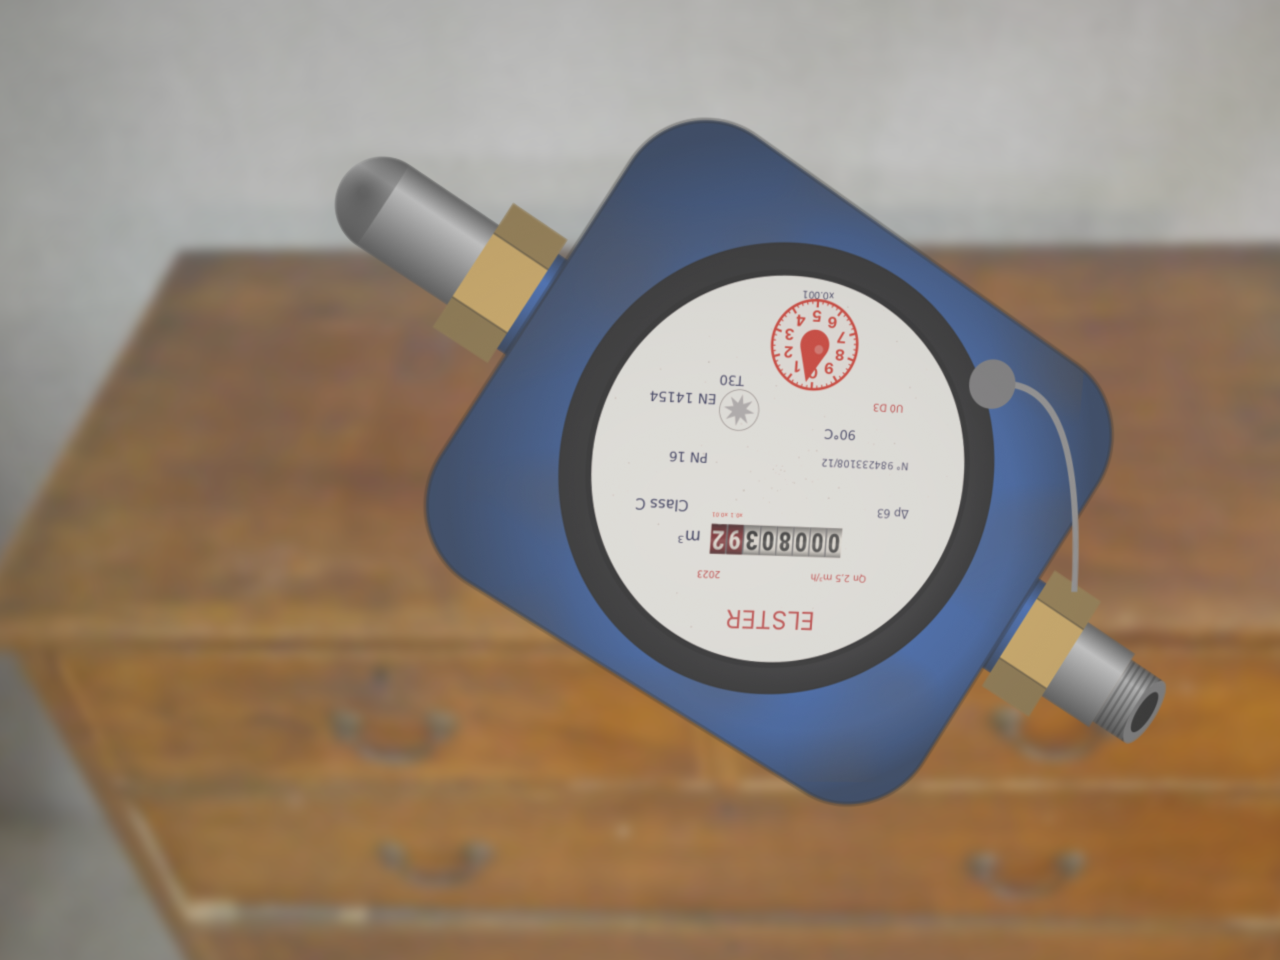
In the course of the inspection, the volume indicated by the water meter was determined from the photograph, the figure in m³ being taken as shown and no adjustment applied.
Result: 803.920 m³
